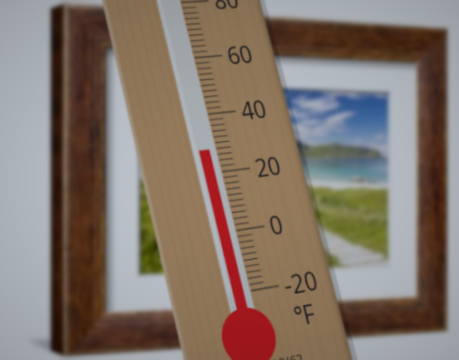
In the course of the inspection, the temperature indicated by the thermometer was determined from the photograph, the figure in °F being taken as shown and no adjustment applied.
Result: 28 °F
